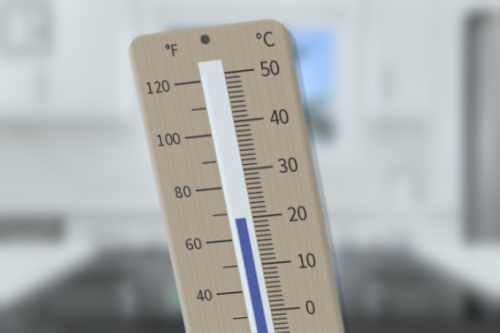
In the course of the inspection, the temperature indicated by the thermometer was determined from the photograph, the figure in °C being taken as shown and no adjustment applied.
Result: 20 °C
